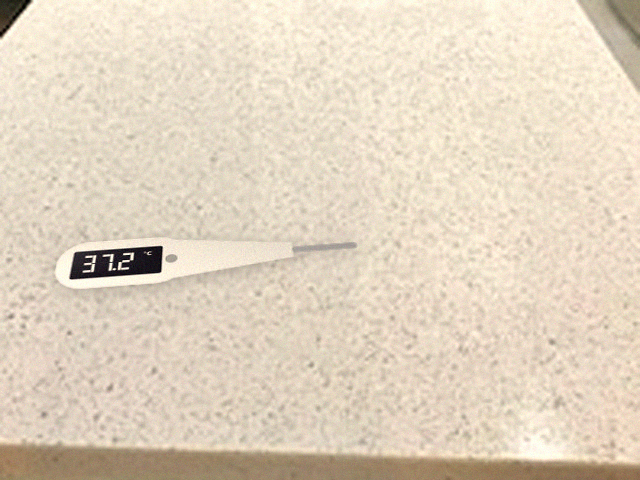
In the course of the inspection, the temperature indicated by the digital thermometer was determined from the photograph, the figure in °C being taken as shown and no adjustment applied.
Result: 37.2 °C
